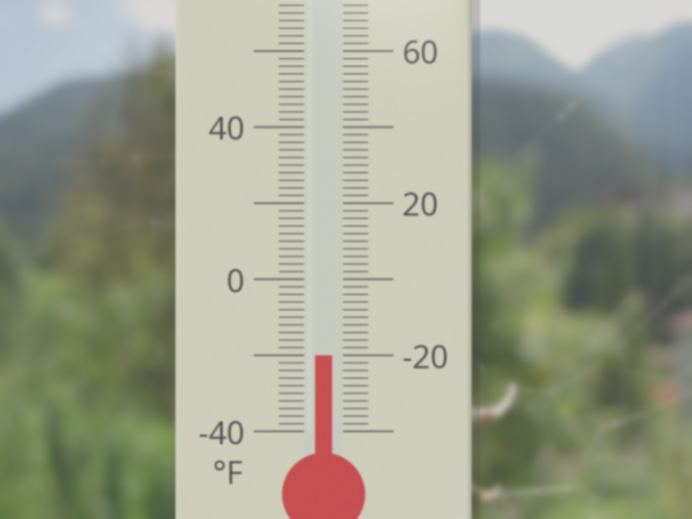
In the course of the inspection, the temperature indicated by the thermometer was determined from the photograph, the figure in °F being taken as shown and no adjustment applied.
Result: -20 °F
